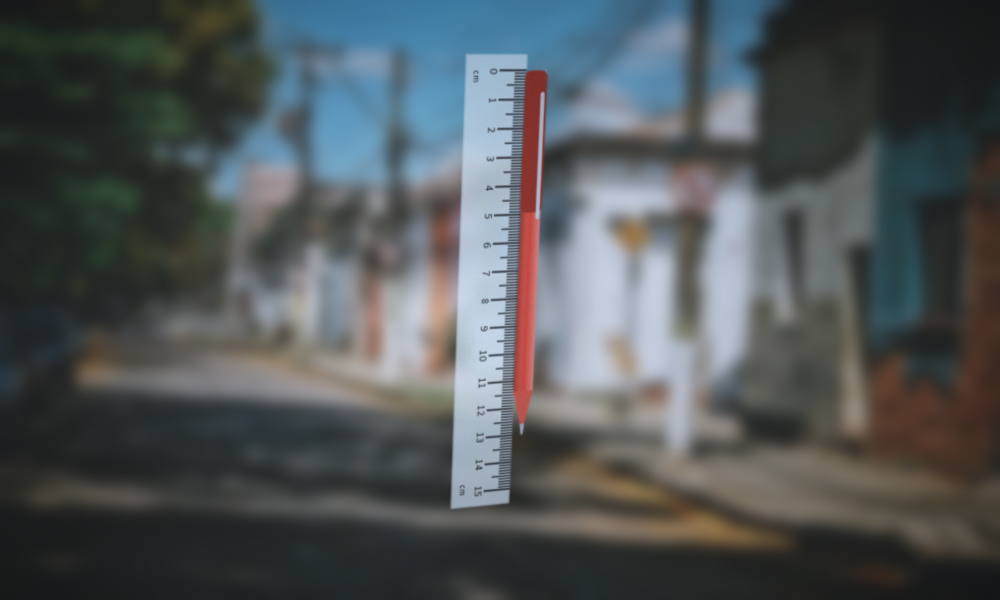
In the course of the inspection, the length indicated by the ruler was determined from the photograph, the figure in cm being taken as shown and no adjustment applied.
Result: 13 cm
